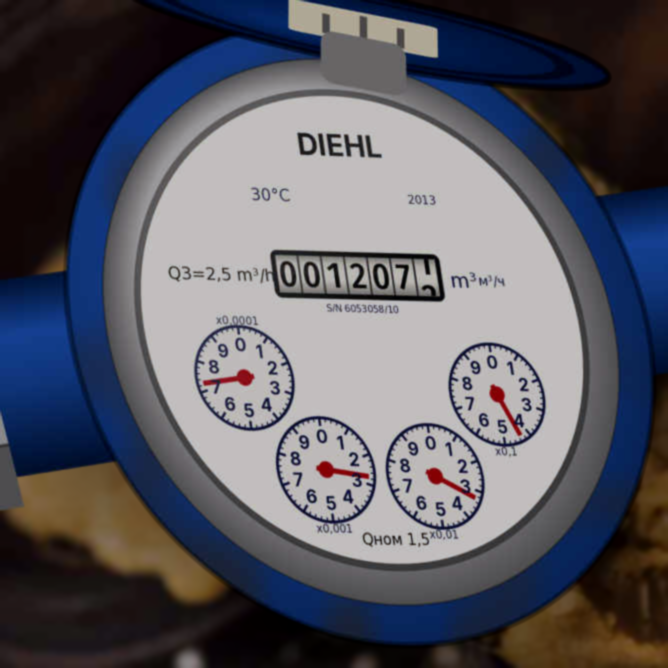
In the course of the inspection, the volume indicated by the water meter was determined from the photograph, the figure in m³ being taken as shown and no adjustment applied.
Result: 12071.4327 m³
